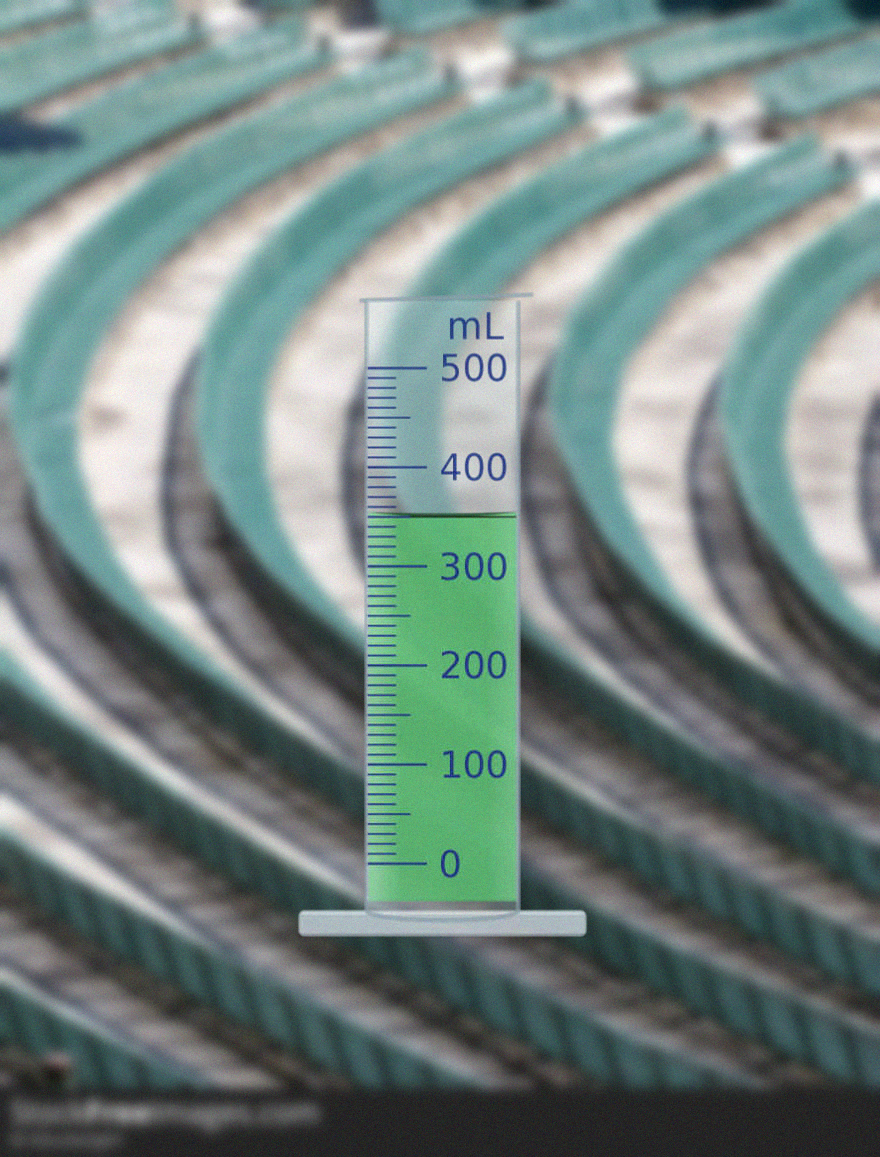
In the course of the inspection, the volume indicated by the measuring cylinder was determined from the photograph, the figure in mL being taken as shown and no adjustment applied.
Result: 350 mL
